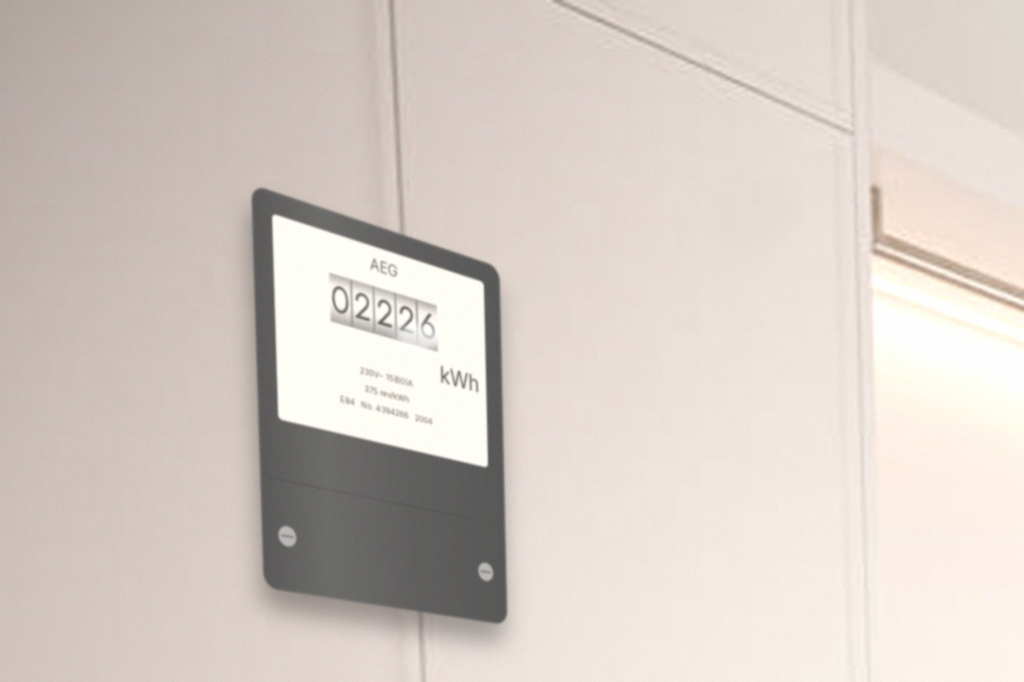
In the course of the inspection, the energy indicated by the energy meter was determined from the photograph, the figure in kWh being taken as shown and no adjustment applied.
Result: 2226 kWh
